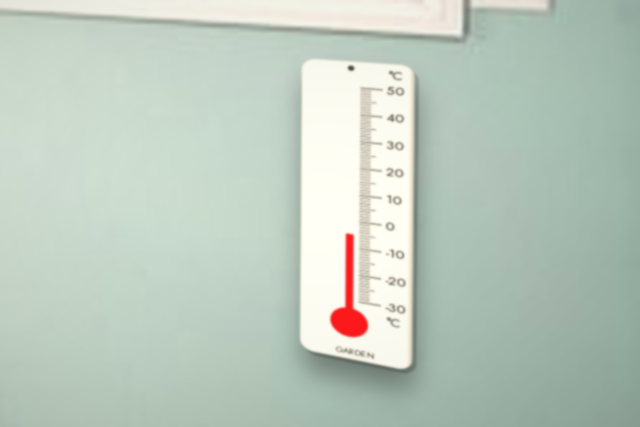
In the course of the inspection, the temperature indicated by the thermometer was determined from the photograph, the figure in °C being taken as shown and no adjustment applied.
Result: -5 °C
